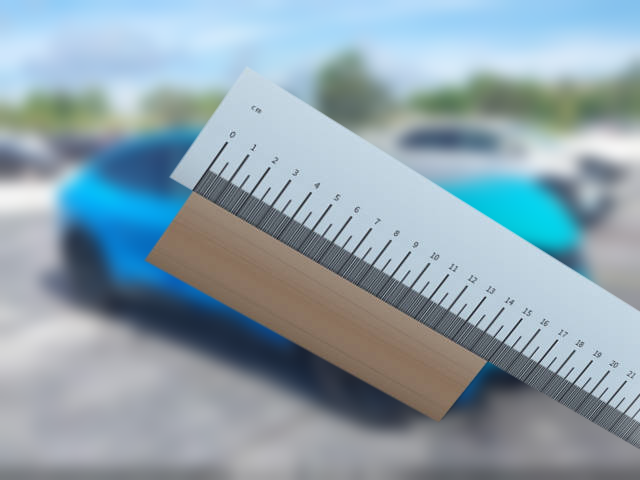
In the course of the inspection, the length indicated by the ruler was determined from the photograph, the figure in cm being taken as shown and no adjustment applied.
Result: 15 cm
